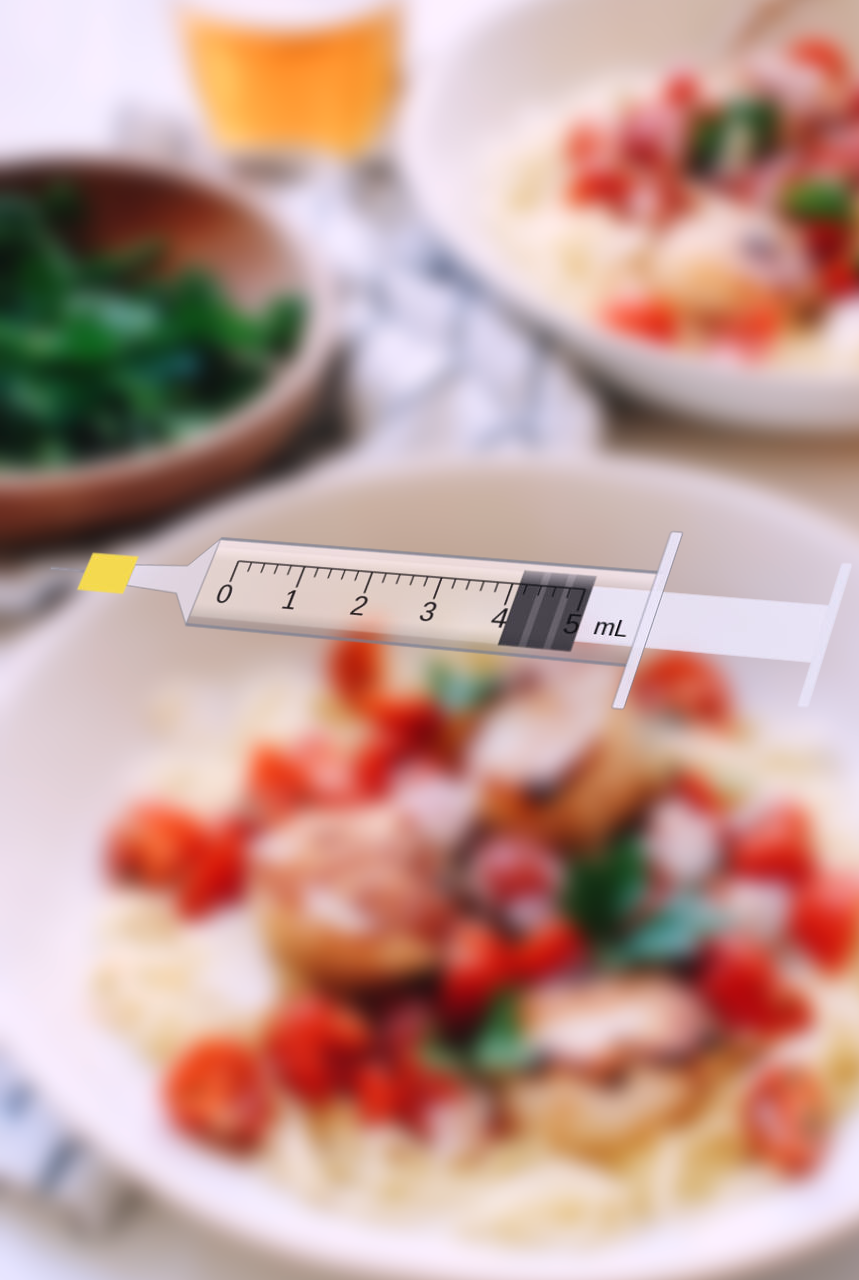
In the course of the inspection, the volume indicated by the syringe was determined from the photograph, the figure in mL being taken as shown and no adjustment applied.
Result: 4.1 mL
